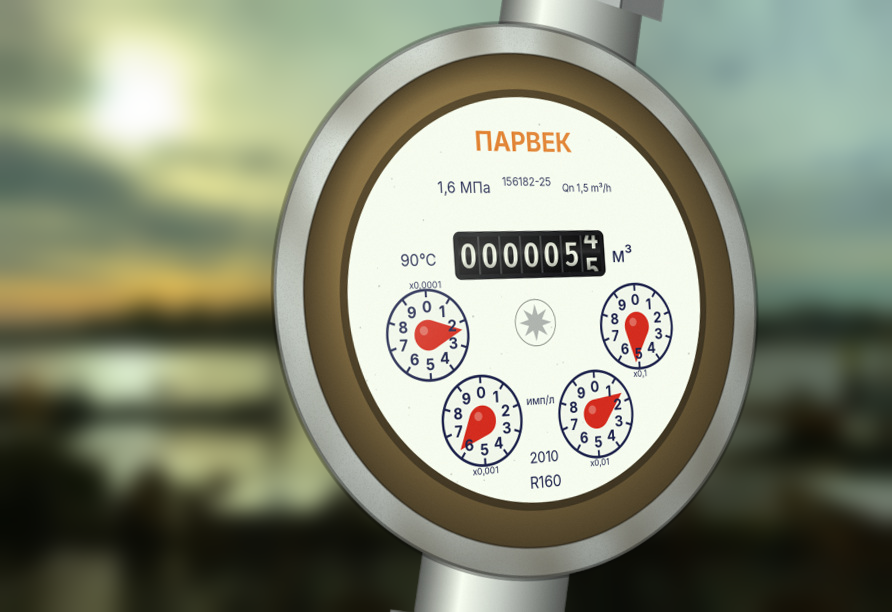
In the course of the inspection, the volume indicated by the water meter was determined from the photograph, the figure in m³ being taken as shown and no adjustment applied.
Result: 54.5162 m³
